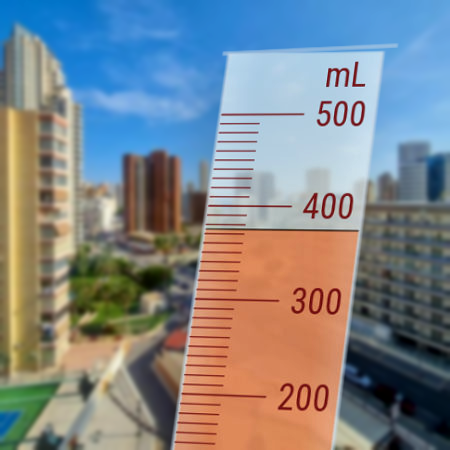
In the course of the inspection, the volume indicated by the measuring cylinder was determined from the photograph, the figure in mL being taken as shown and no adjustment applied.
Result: 375 mL
